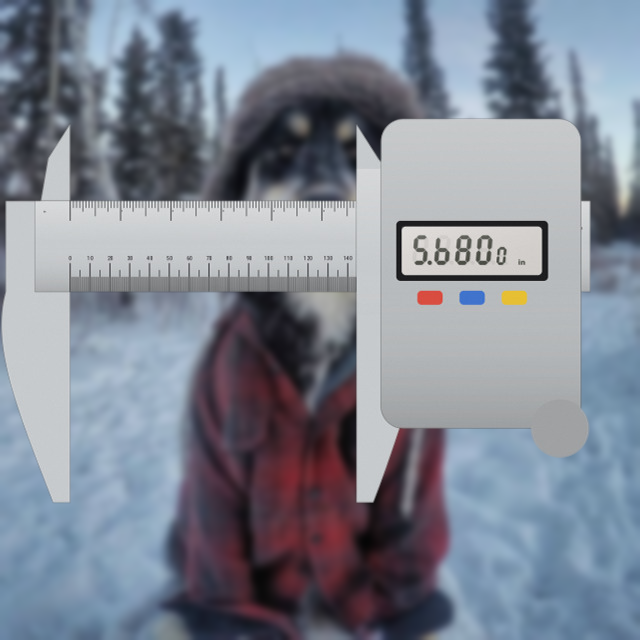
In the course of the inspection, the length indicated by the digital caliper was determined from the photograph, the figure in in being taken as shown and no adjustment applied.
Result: 5.6800 in
